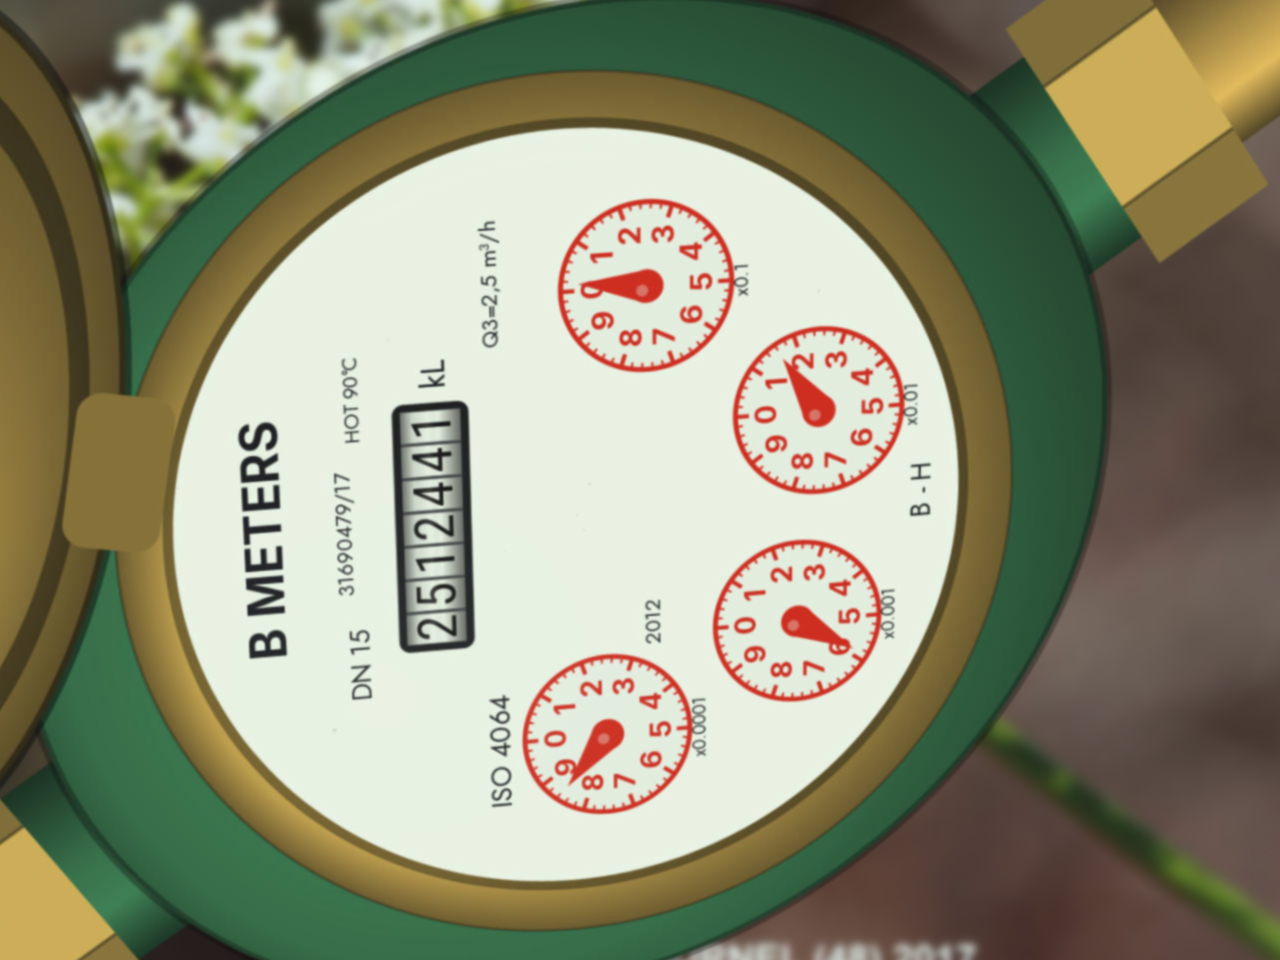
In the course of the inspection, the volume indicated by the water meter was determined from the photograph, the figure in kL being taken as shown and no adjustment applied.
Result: 2512441.0158 kL
